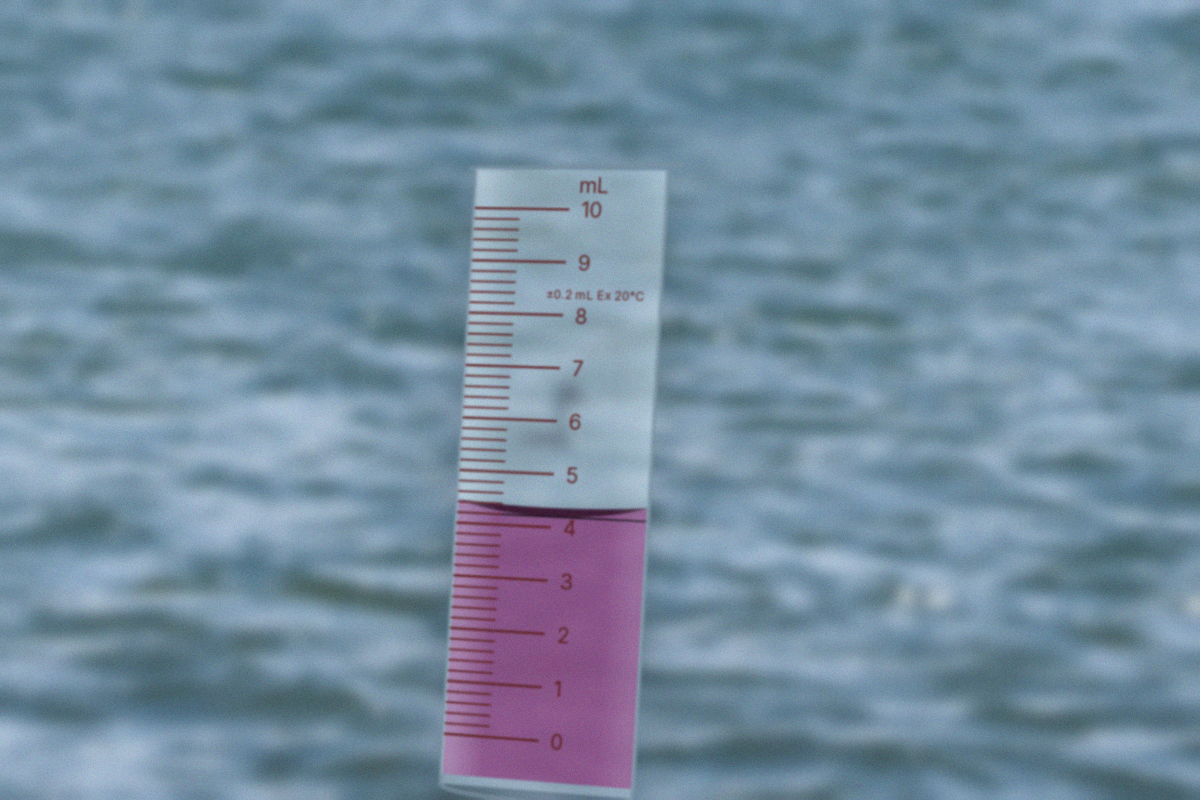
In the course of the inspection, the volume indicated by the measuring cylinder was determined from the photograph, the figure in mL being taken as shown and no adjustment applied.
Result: 4.2 mL
